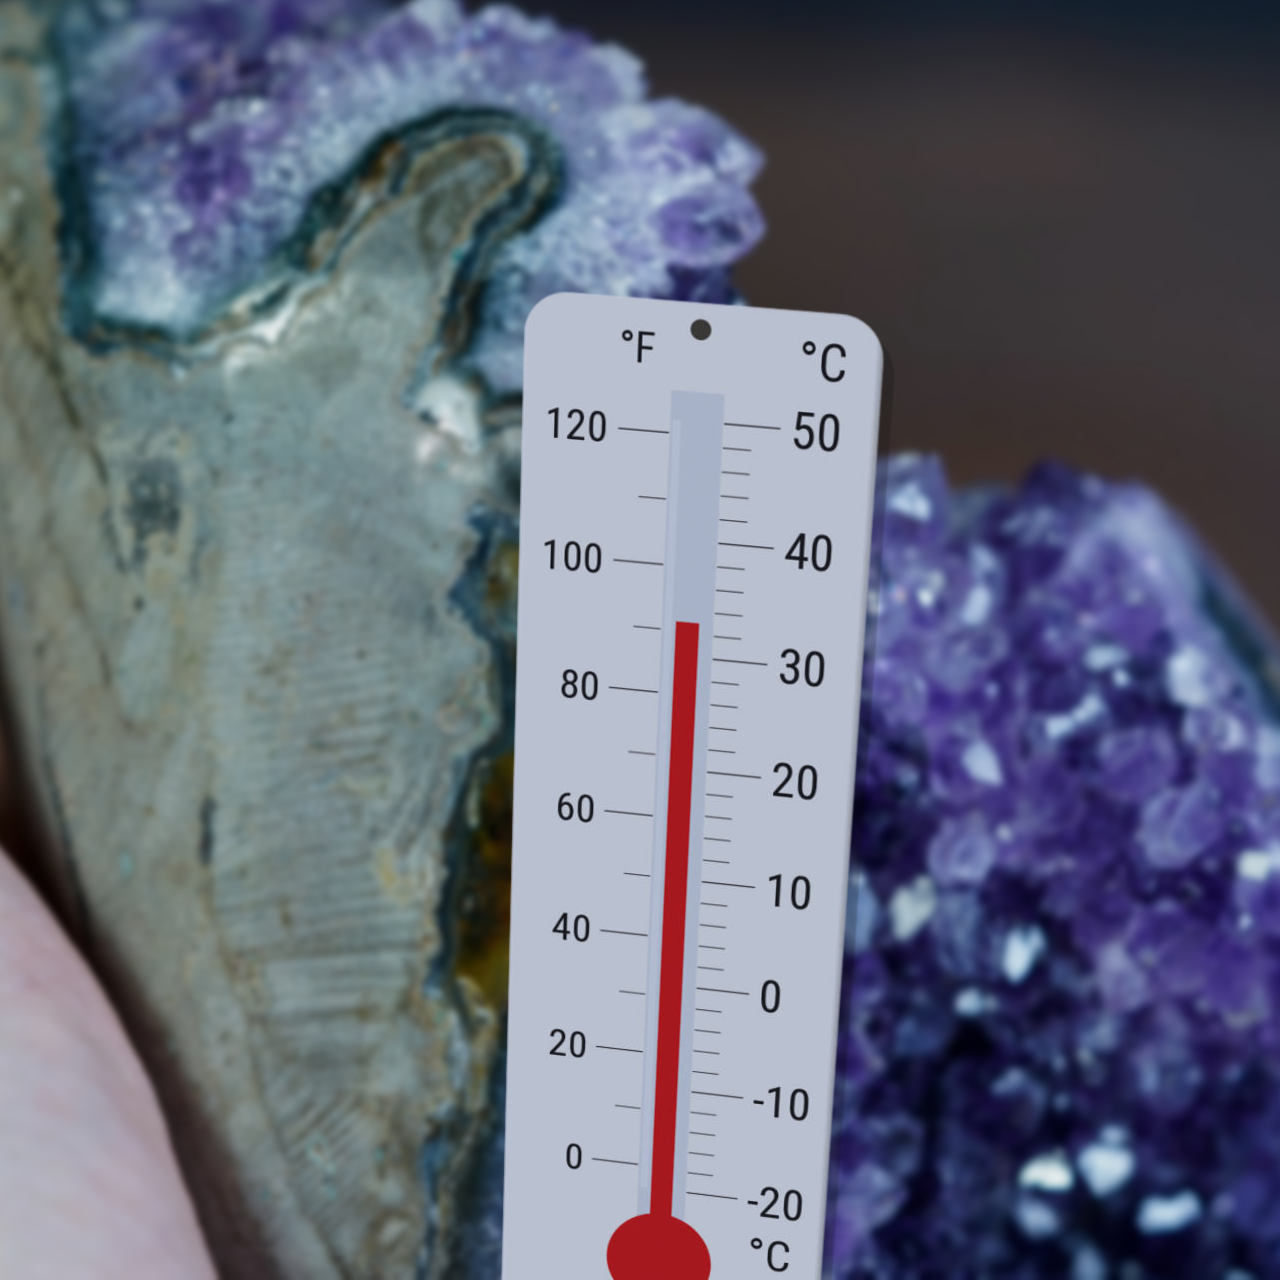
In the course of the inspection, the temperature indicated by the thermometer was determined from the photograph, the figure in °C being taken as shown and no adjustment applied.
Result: 33 °C
